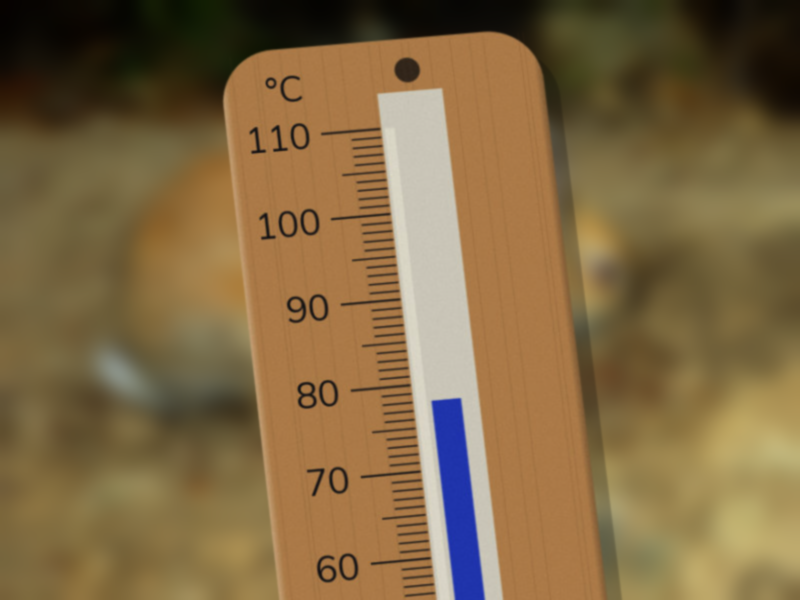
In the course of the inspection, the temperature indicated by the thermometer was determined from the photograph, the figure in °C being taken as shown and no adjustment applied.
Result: 78 °C
